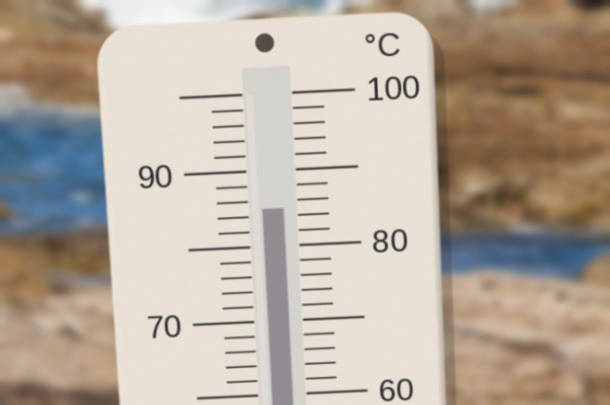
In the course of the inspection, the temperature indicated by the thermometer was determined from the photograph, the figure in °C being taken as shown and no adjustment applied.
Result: 85 °C
